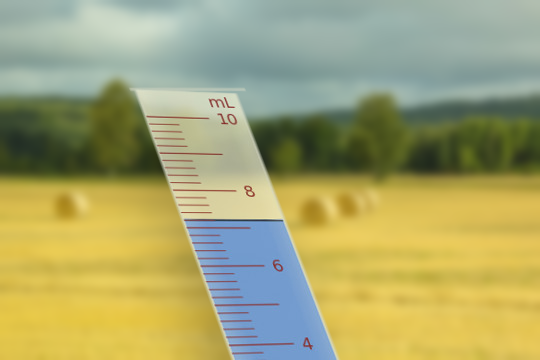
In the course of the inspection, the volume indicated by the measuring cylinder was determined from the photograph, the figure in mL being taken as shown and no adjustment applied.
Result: 7.2 mL
